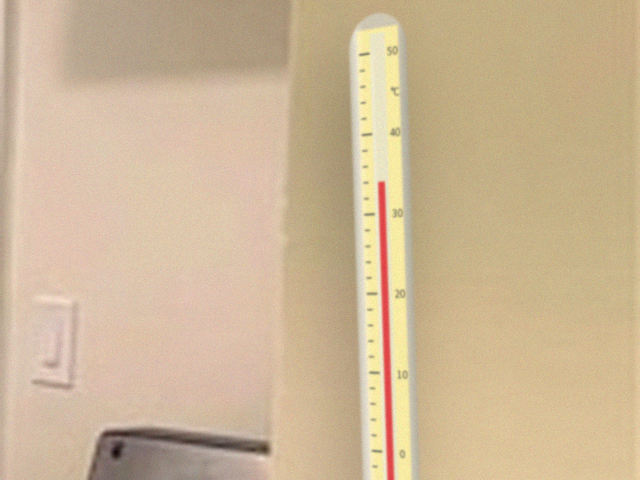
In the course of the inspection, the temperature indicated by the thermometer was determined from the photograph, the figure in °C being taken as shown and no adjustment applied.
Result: 34 °C
